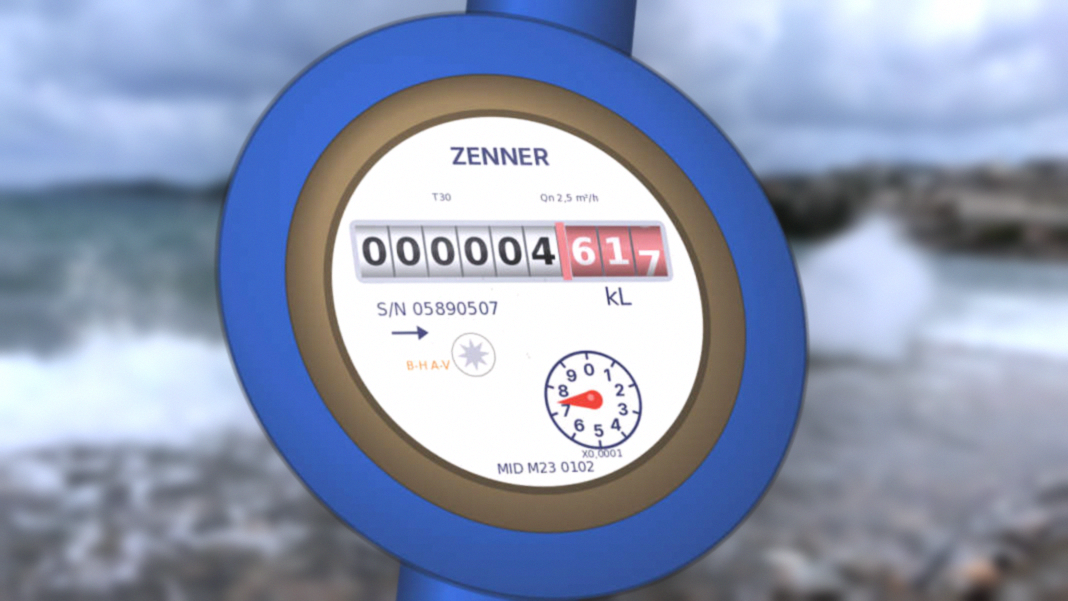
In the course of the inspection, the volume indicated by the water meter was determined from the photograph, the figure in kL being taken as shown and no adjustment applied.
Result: 4.6167 kL
